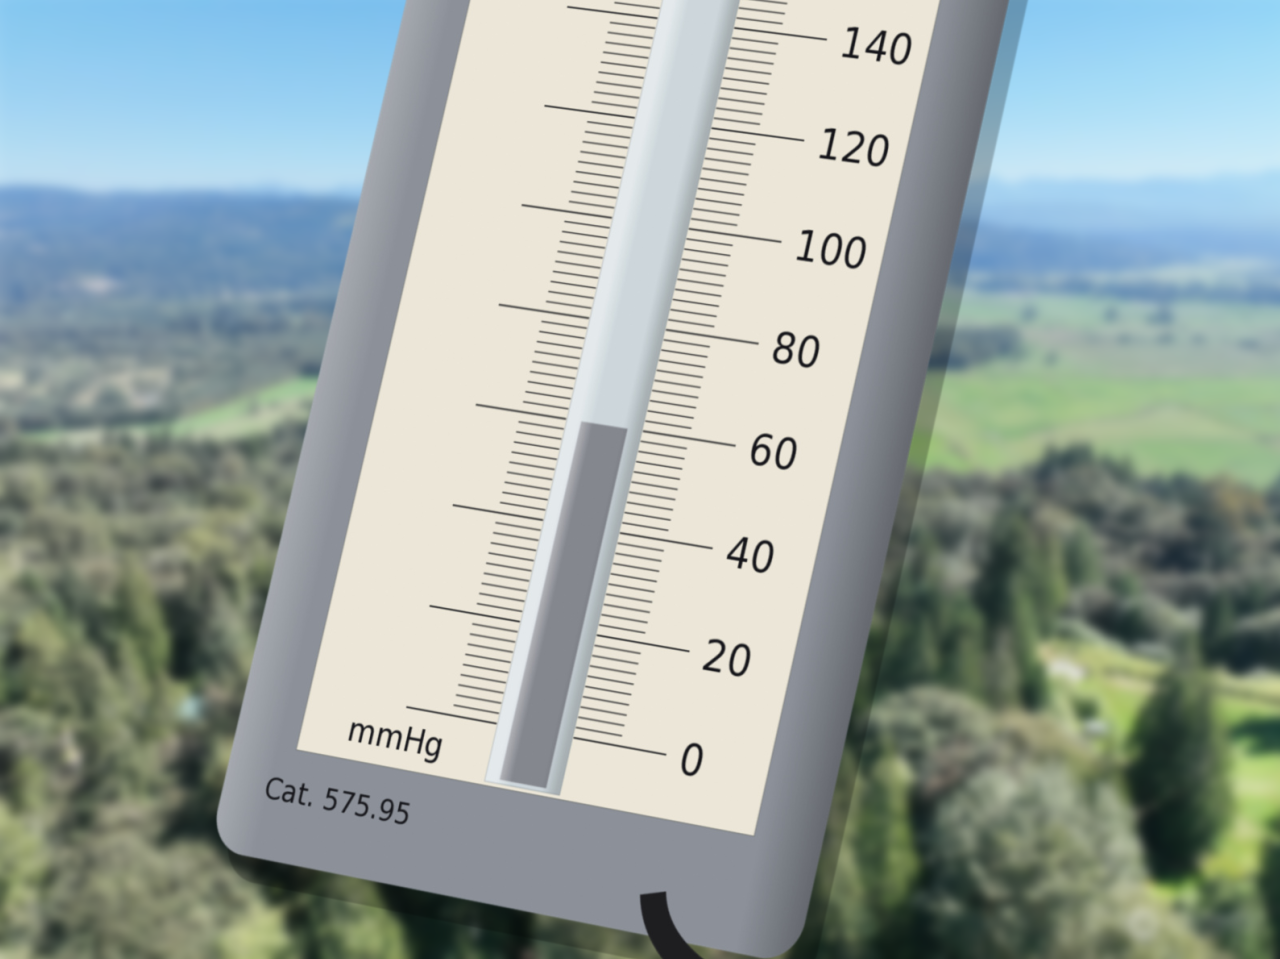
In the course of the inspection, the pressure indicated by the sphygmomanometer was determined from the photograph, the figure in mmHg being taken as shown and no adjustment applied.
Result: 60 mmHg
